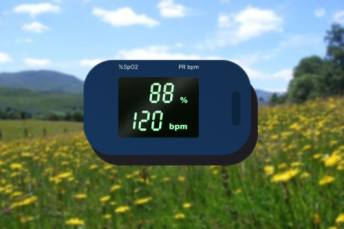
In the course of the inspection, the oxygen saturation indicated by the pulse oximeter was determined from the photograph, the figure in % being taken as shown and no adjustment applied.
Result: 88 %
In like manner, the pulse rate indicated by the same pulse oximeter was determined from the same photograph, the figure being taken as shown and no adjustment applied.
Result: 120 bpm
